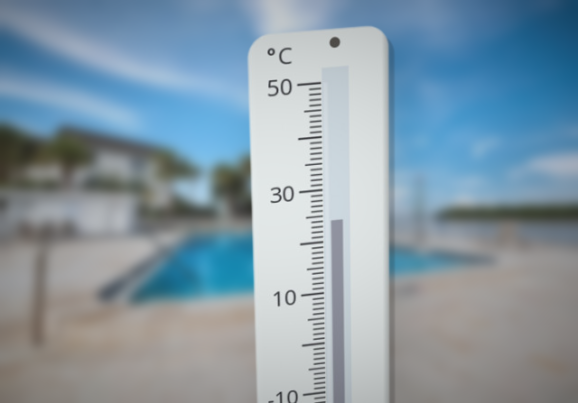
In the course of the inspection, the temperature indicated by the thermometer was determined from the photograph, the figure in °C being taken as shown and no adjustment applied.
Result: 24 °C
